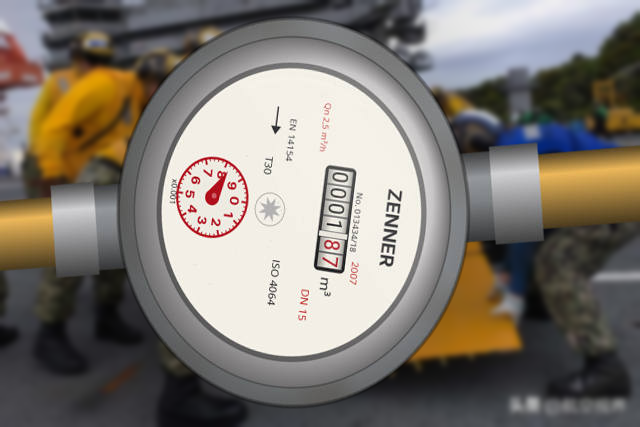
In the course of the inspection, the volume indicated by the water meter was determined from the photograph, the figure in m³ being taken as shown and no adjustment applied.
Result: 1.878 m³
